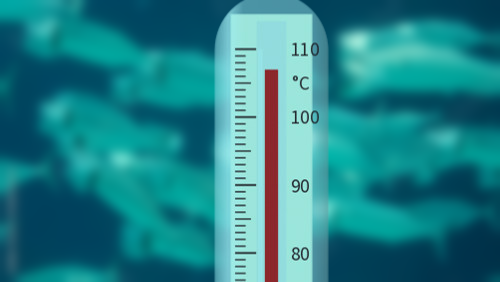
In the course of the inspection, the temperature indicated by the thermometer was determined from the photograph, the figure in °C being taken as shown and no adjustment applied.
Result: 107 °C
